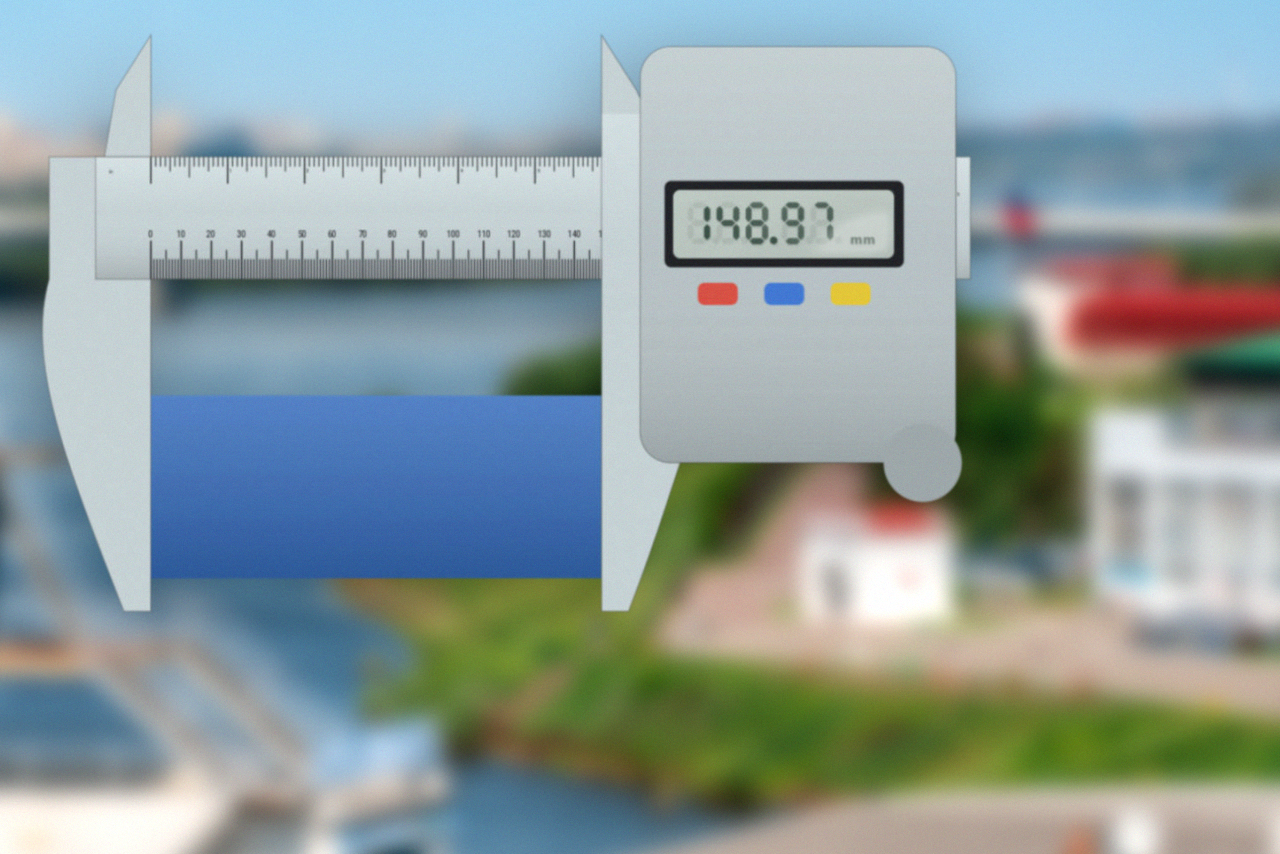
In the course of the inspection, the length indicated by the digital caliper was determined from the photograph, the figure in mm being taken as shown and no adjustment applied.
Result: 148.97 mm
